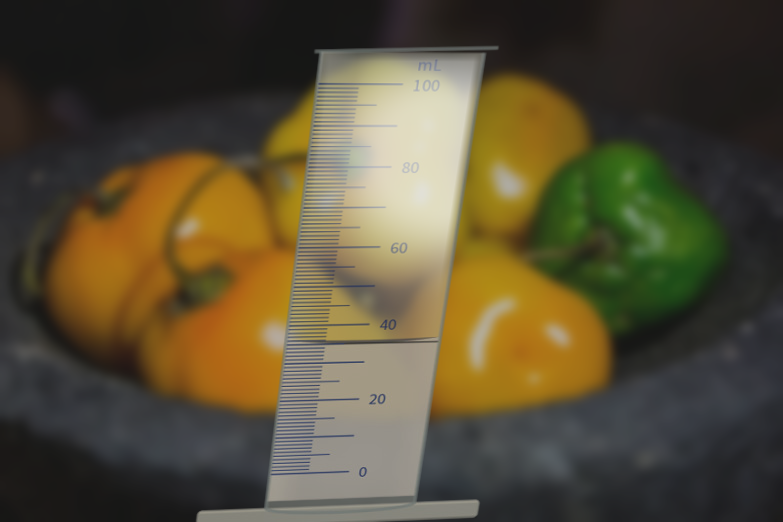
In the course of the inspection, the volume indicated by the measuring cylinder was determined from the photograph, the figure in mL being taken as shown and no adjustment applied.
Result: 35 mL
